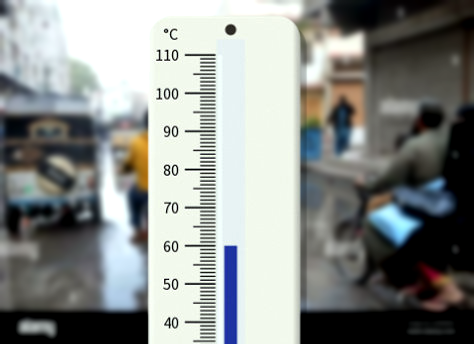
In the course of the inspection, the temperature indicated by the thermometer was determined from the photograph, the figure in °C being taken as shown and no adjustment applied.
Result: 60 °C
